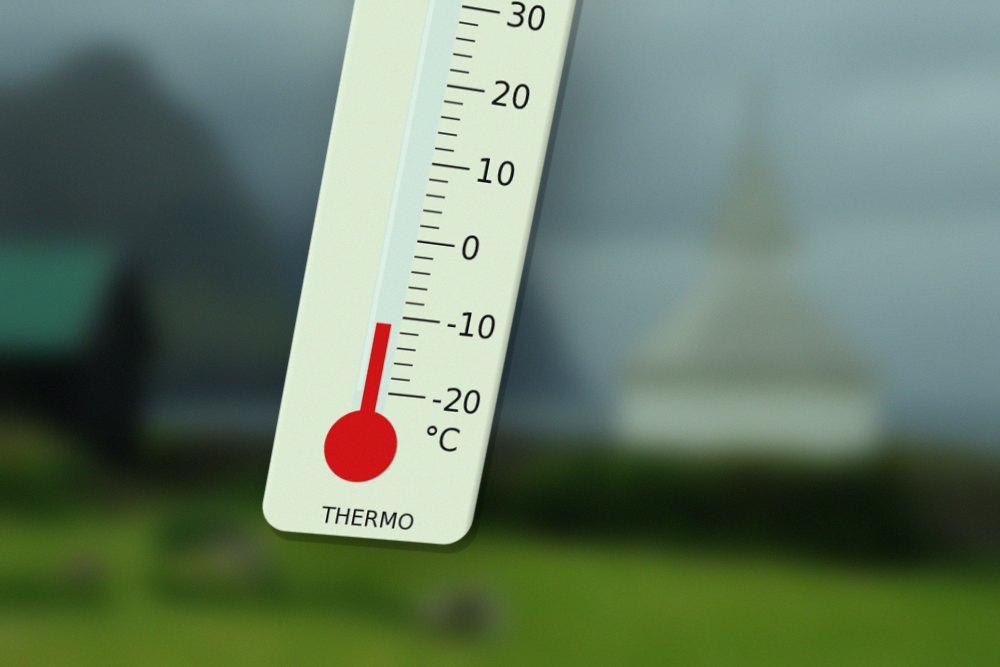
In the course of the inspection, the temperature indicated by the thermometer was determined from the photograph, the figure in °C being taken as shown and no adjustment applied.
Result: -11 °C
